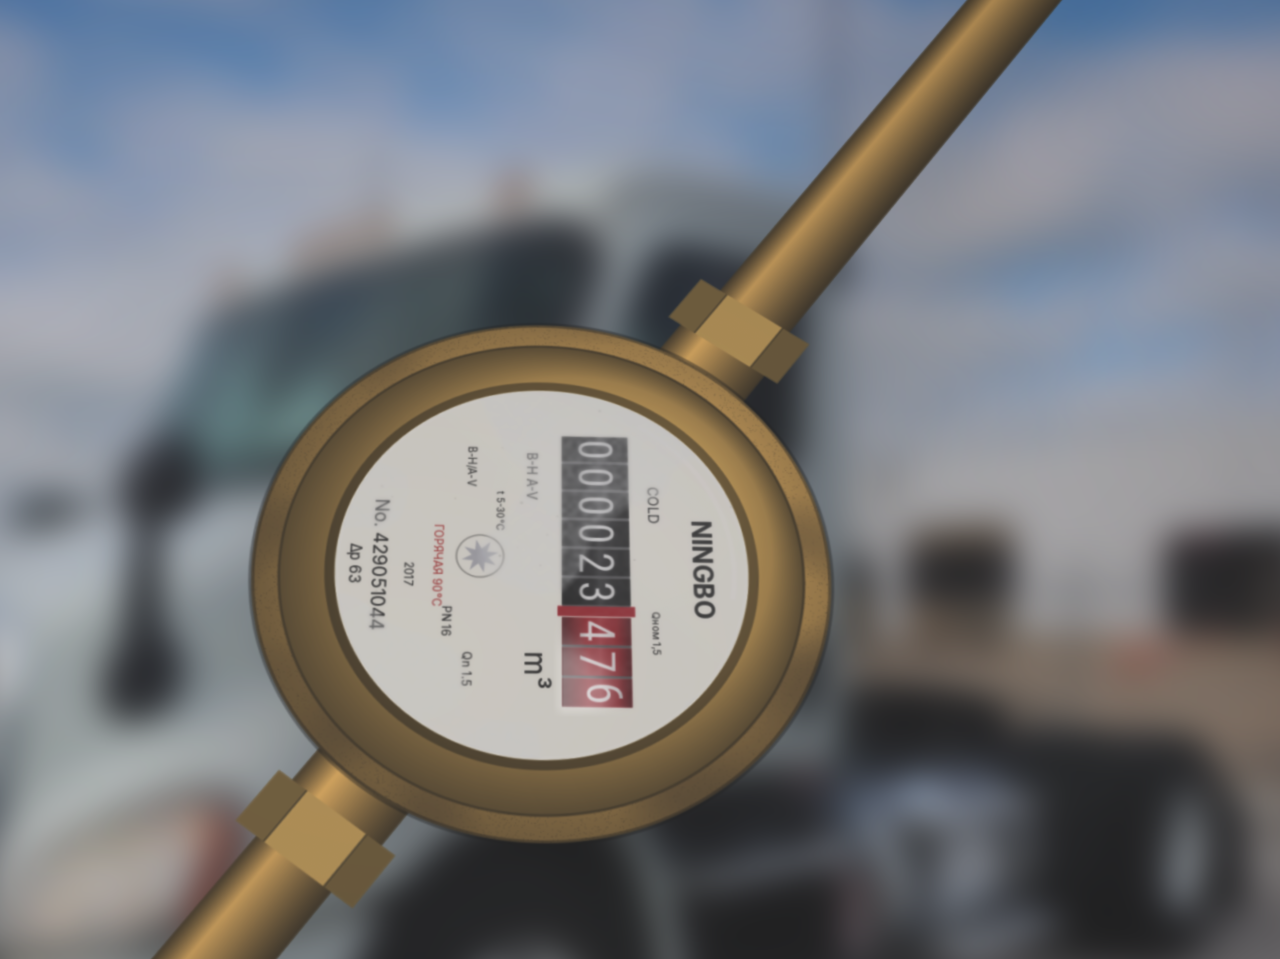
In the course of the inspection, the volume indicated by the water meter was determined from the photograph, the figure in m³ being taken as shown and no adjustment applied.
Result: 23.476 m³
